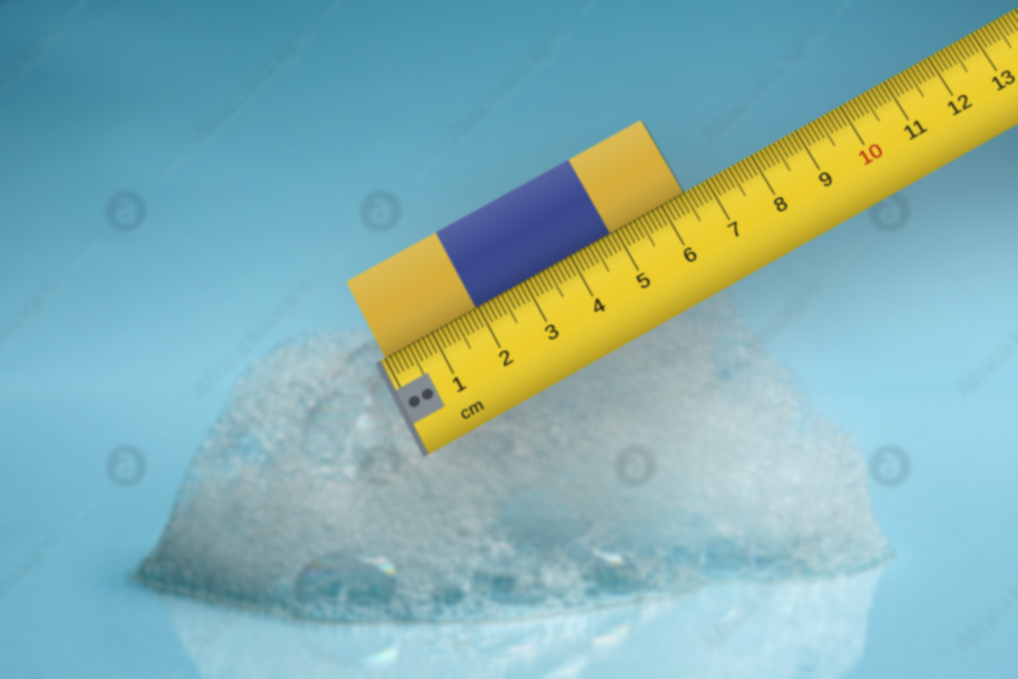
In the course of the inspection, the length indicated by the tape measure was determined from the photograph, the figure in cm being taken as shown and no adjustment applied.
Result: 6.5 cm
